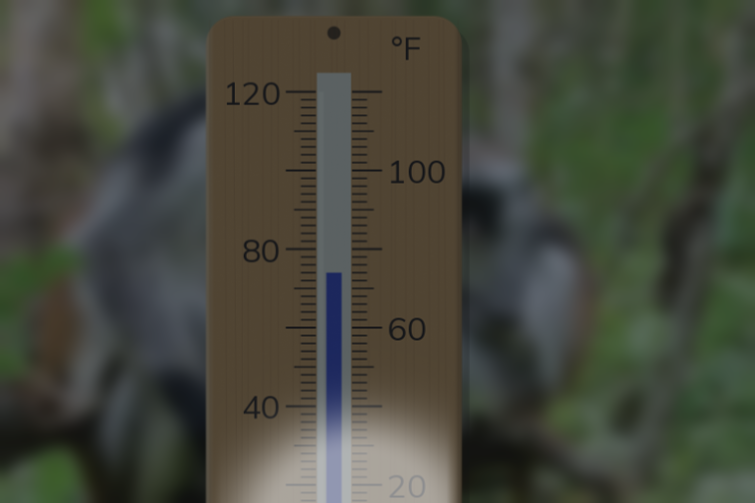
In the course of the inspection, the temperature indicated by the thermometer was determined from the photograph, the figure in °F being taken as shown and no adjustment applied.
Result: 74 °F
